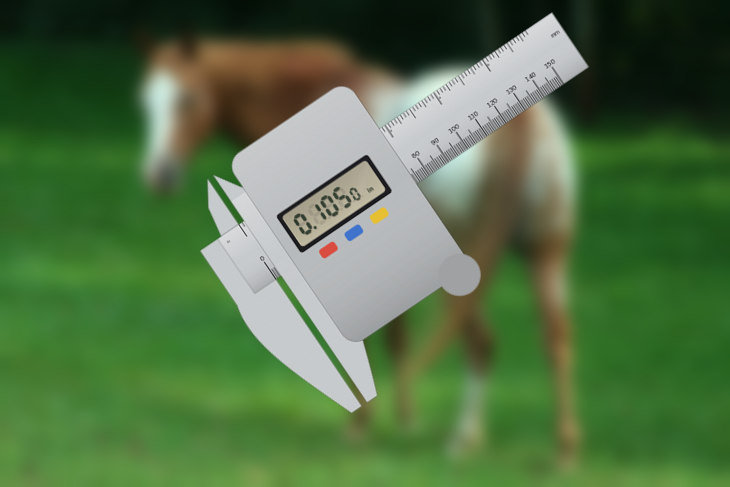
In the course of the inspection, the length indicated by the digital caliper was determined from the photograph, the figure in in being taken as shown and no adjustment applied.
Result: 0.1050 in
